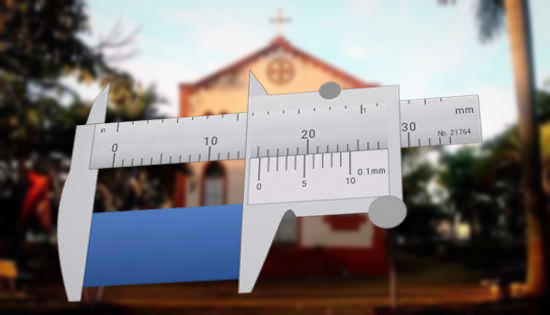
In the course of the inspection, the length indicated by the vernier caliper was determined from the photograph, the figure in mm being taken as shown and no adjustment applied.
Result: 15.2 mm
